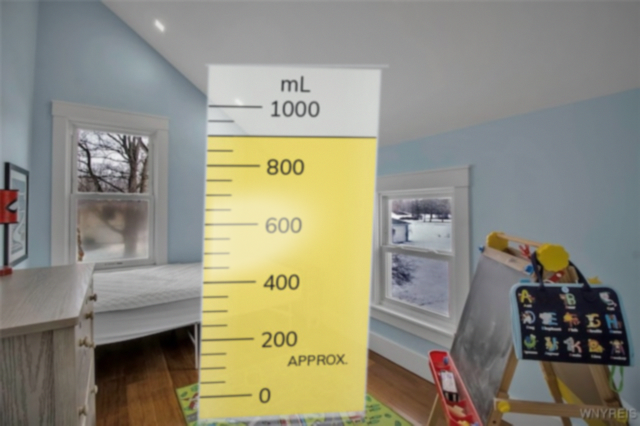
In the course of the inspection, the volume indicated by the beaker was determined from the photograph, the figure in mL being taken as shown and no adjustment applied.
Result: 900 mL
